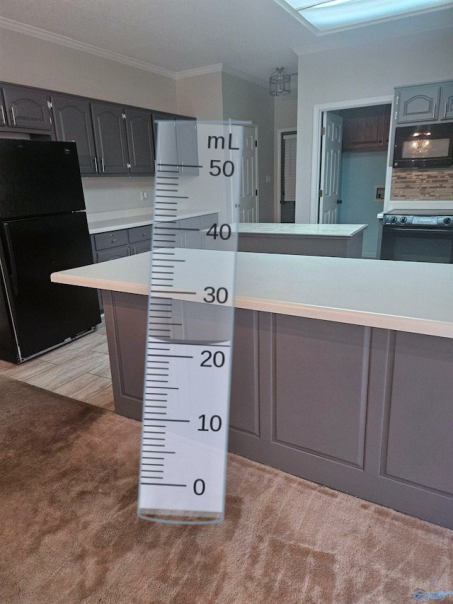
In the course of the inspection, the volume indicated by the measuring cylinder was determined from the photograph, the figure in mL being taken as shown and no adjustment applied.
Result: 22 mL
